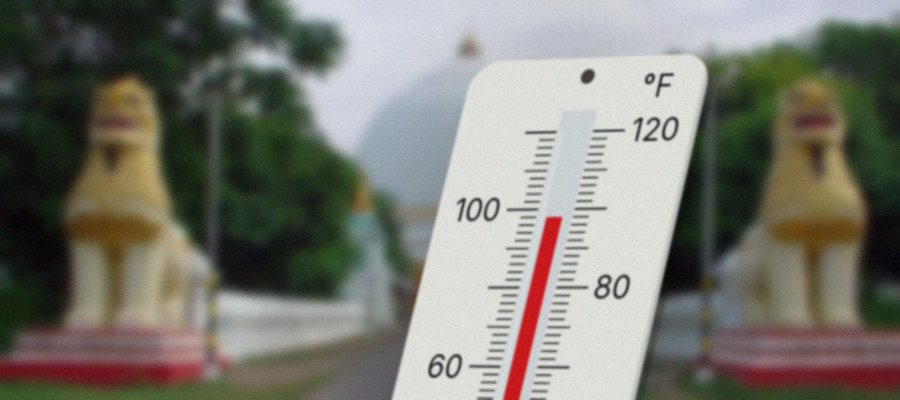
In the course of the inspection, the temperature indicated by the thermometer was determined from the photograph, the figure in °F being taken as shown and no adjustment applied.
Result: 98 °F
